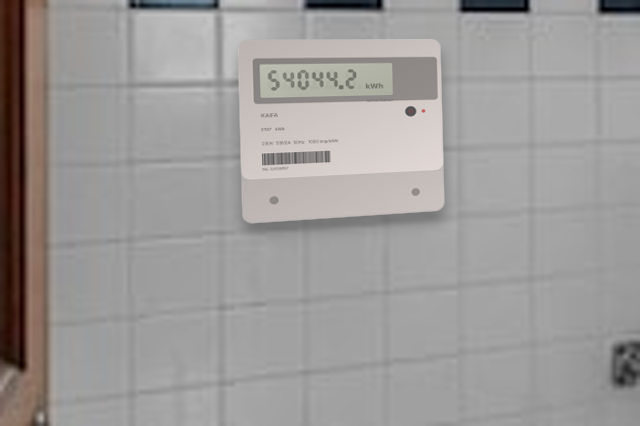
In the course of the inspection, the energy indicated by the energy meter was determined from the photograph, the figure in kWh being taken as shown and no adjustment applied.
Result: 54044.2 kWh
